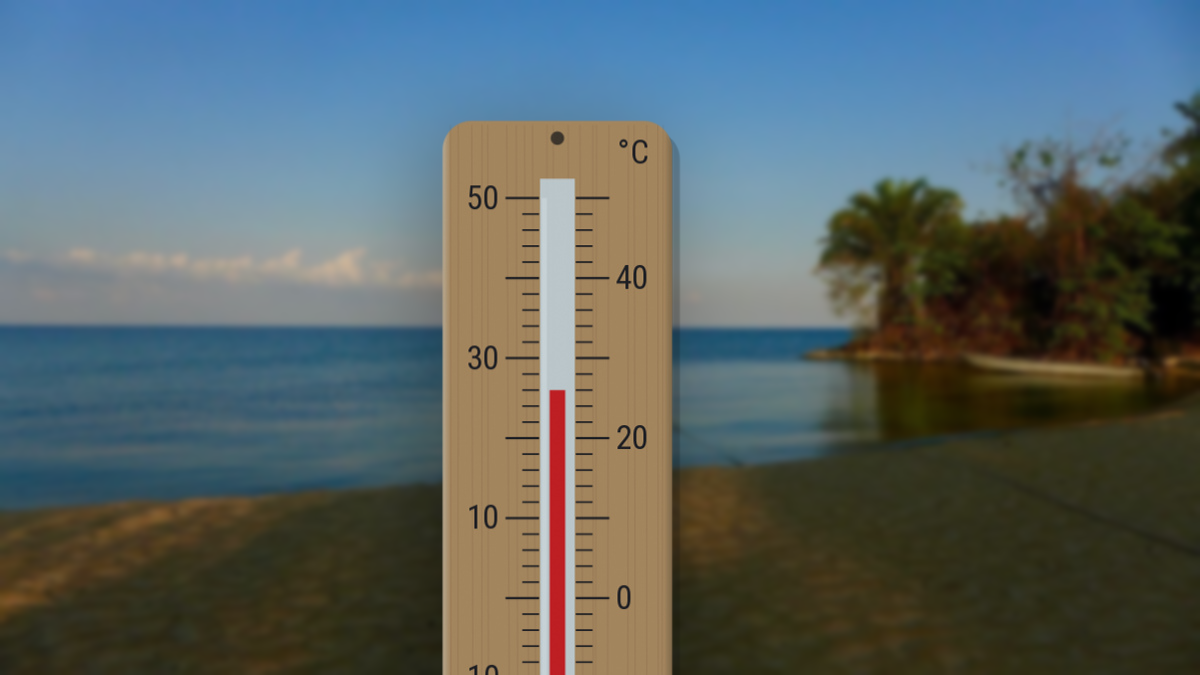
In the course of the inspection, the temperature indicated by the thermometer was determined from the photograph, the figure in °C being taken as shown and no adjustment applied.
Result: 26 °C
